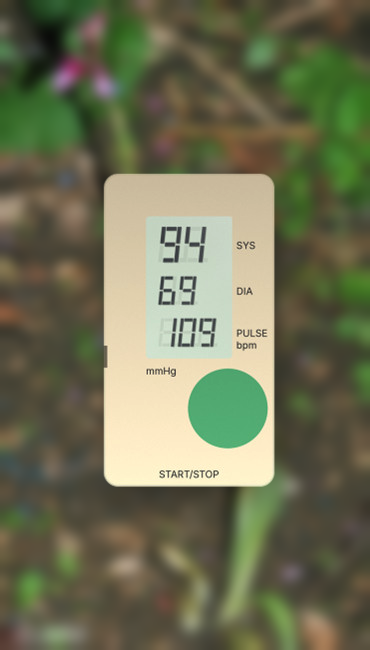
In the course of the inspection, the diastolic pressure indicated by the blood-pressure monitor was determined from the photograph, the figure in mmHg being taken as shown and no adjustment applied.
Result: 69 mmHg
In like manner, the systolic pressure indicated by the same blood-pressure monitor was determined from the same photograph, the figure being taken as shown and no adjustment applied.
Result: 94 mmHg
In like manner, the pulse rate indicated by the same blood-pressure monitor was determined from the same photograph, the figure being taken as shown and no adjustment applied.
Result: 109 bpm
